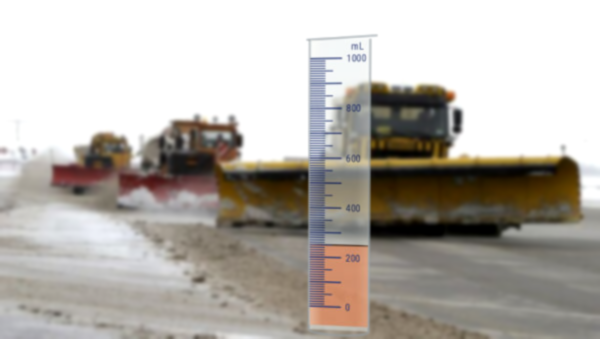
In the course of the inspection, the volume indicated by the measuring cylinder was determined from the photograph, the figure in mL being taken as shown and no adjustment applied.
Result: 250 mL
